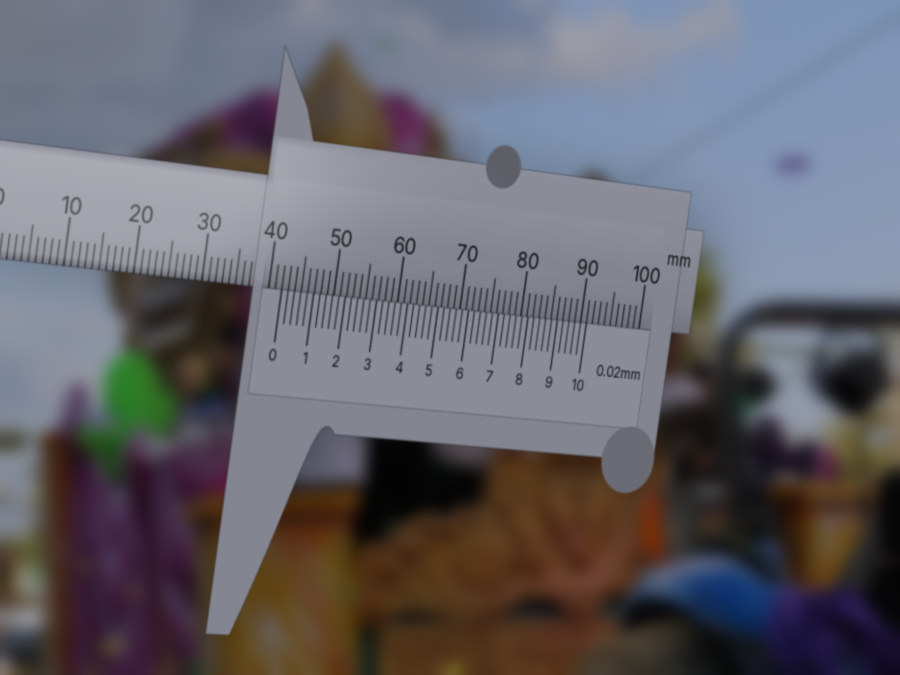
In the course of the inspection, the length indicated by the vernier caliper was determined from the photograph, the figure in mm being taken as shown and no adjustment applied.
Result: 42.0 mm
